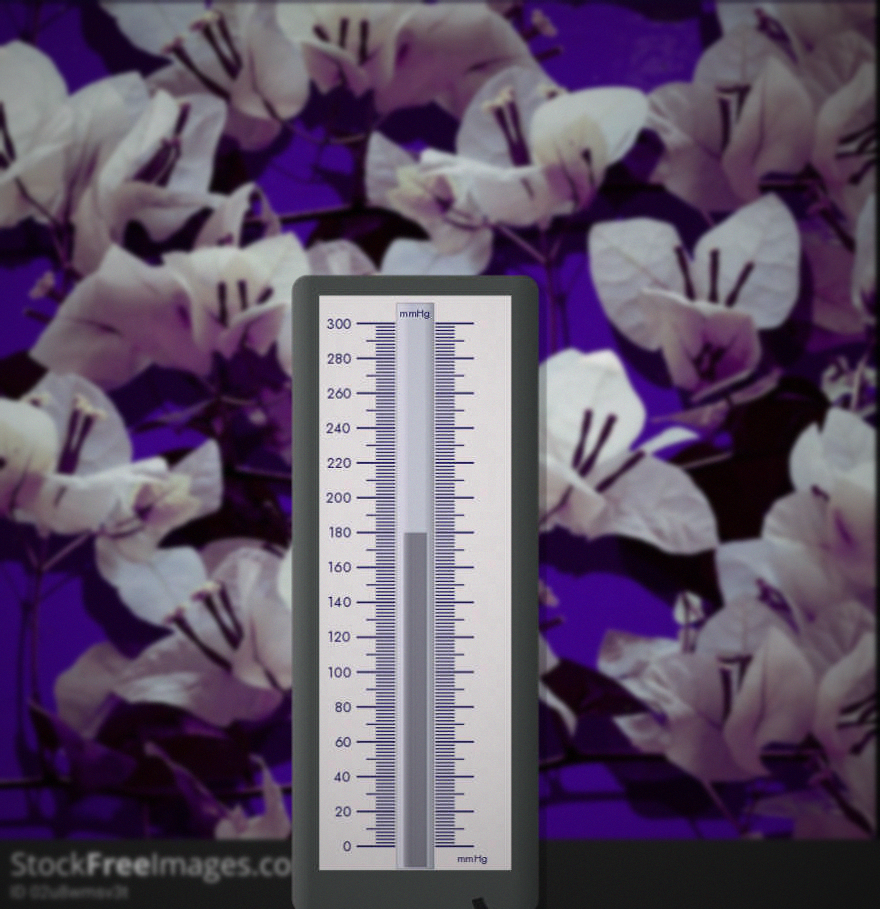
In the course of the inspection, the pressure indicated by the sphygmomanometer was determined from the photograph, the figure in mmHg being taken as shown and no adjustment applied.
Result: 180 mmHg
